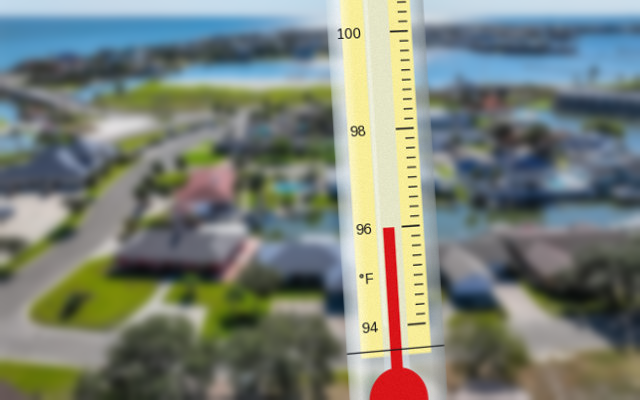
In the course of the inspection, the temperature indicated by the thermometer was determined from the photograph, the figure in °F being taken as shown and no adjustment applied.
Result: 96 °F
